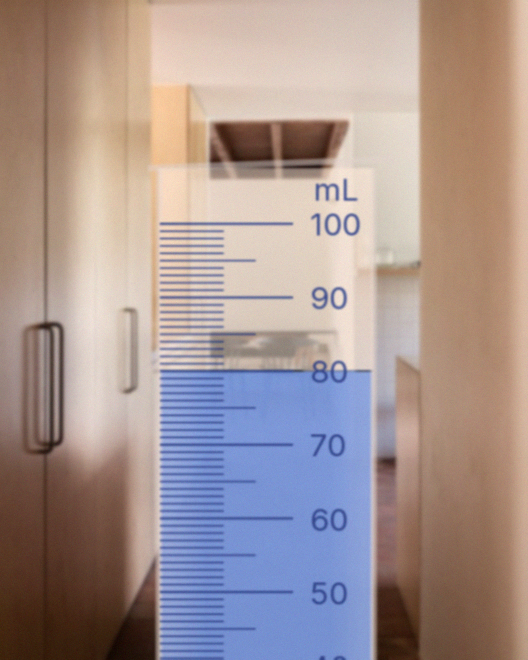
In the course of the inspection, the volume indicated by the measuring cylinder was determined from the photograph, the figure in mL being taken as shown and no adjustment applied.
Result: 80 mL
